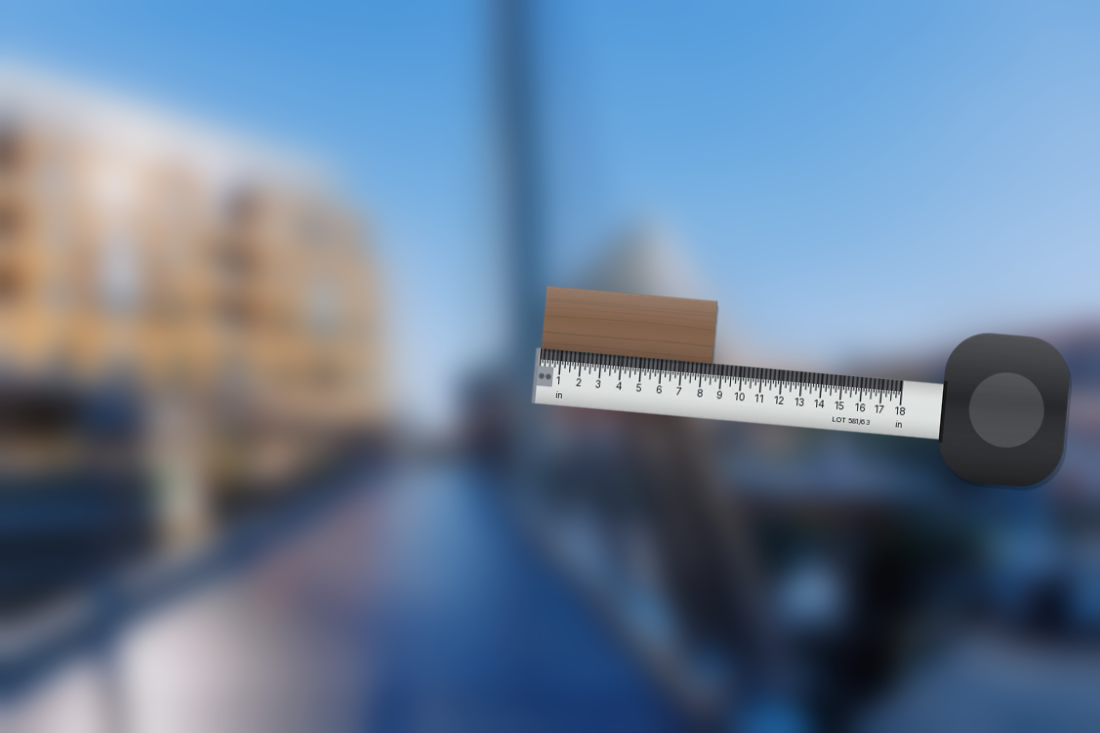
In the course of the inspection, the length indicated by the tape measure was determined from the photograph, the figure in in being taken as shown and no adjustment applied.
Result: 8.5 in
